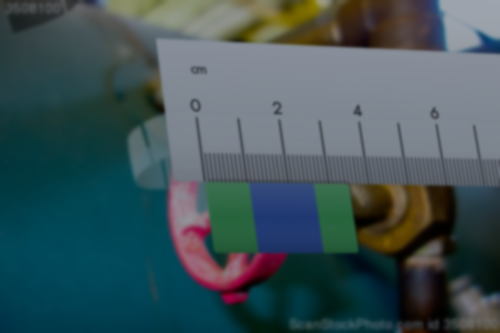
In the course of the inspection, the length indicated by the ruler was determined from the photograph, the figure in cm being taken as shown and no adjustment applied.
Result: 3.5 cm
